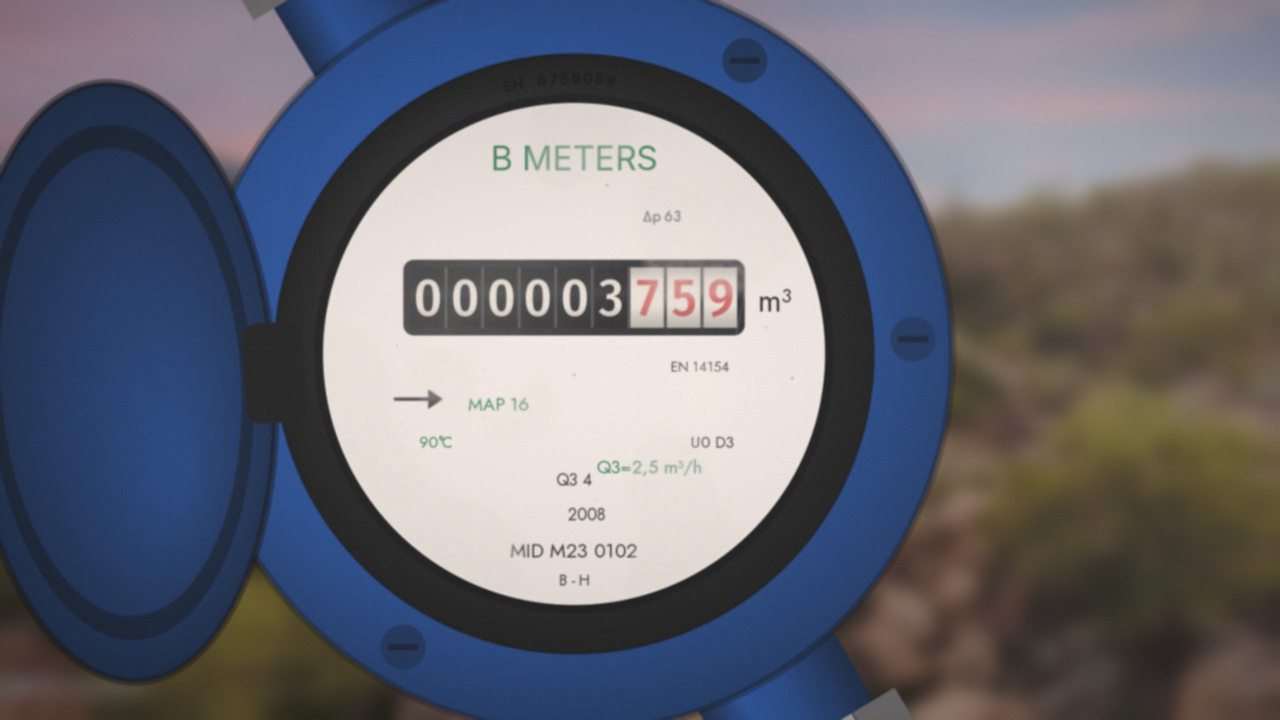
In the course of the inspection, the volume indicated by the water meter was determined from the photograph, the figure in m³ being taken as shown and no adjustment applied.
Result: 3.759 m³
